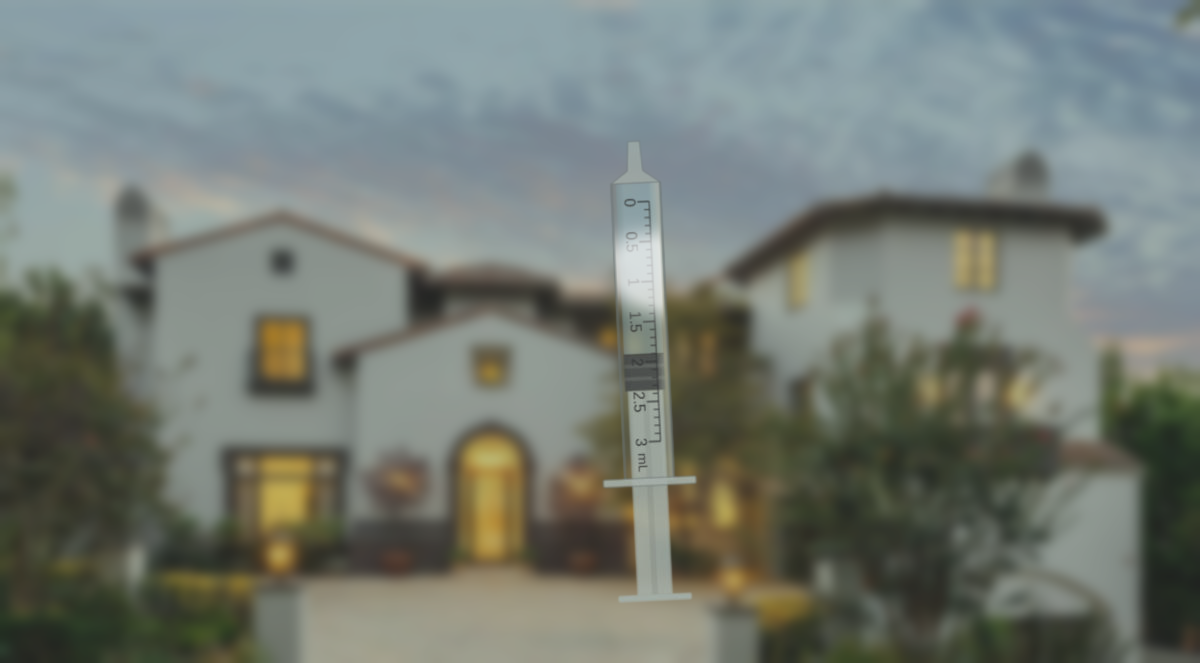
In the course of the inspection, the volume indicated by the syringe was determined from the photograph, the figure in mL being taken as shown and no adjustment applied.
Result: 1.9 mL
